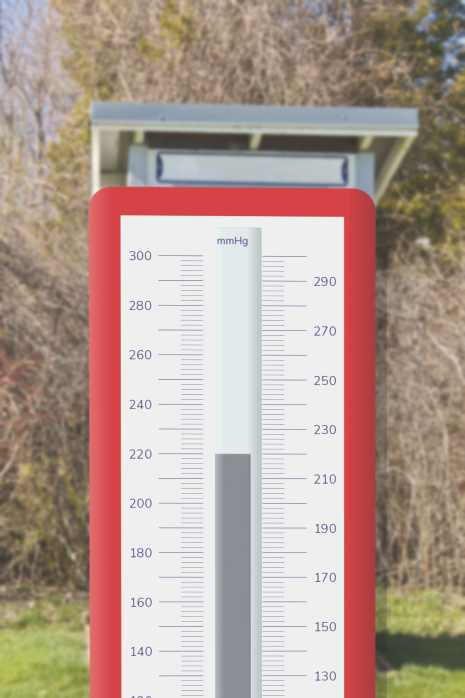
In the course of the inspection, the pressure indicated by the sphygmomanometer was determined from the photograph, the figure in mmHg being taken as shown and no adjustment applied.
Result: 220 mmHg
